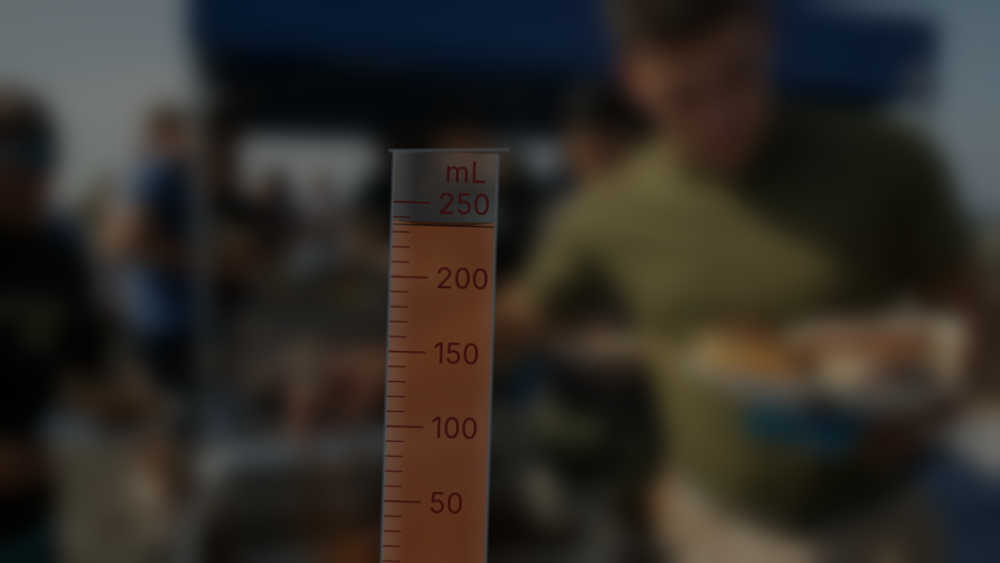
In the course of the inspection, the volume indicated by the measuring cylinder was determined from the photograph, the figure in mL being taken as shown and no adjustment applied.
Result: 235 mL
